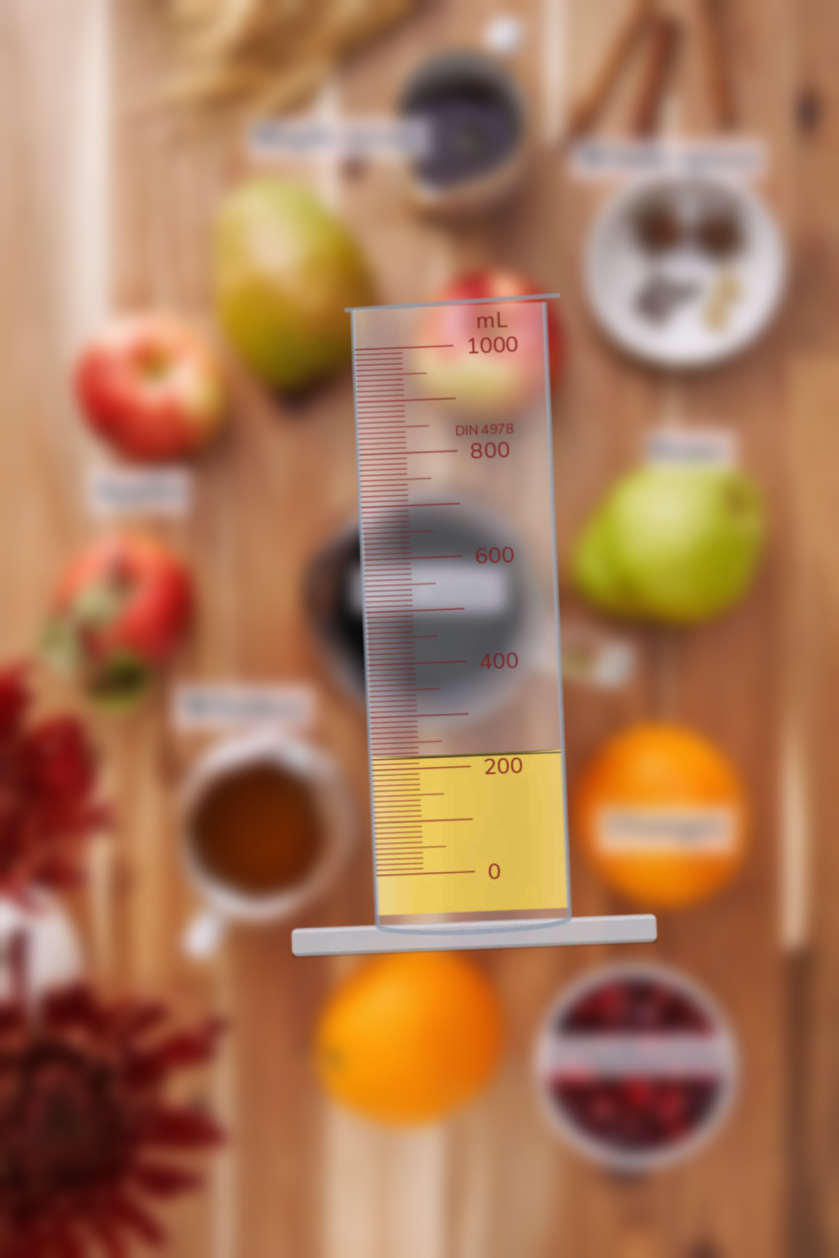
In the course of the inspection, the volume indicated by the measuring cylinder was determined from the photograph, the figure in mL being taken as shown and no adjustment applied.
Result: 220 mL
